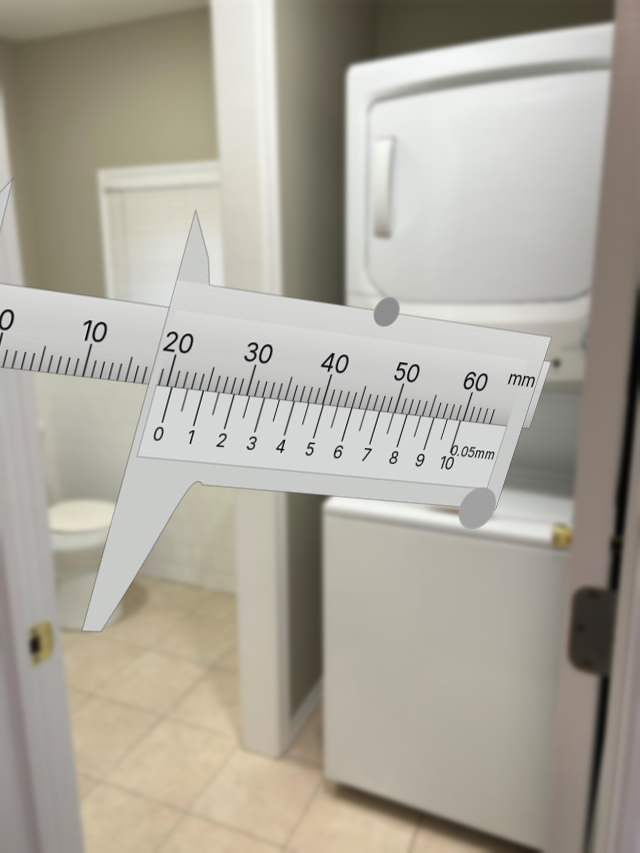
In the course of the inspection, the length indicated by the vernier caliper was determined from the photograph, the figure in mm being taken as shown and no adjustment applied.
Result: 20.6 mm
